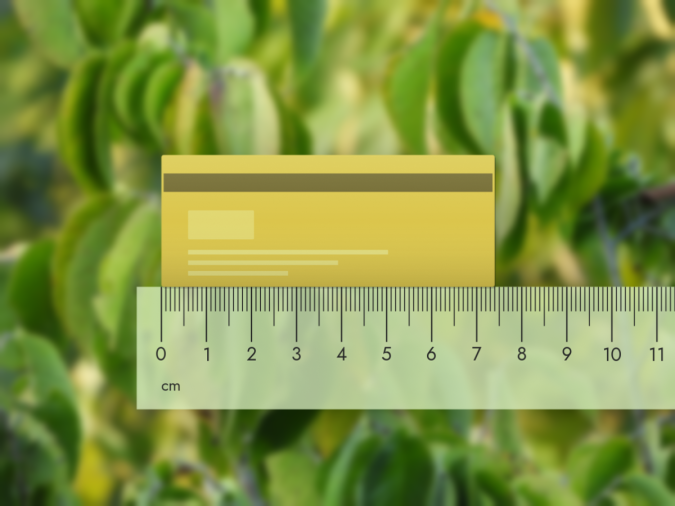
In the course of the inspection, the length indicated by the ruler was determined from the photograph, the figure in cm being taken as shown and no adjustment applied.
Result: 7.4 cm
